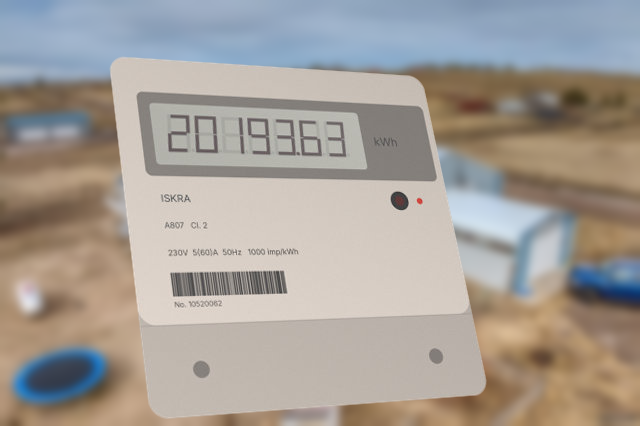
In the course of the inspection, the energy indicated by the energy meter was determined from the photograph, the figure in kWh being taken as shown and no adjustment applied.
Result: 20193.63 kWh
